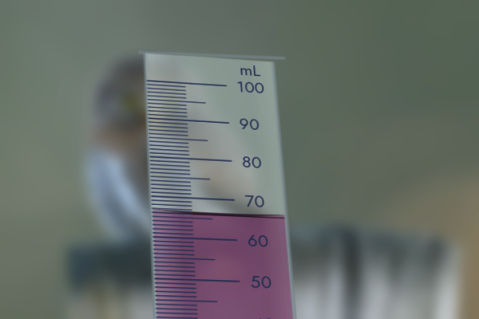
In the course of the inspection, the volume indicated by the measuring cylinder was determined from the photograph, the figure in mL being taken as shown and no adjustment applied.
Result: 66 mL
